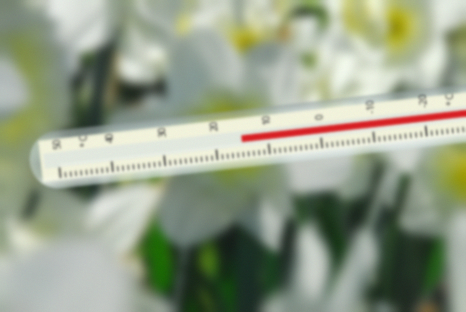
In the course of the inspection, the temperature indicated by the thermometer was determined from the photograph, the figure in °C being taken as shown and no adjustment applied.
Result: 15 °C
